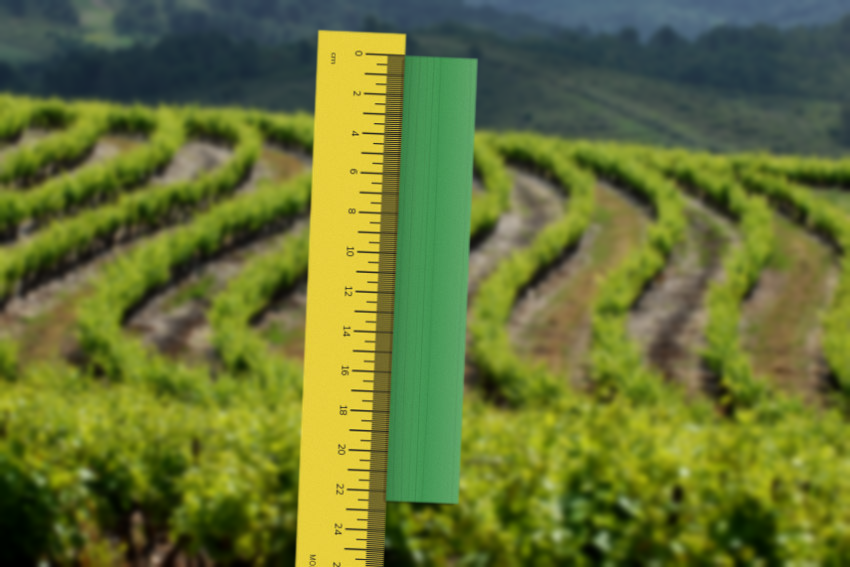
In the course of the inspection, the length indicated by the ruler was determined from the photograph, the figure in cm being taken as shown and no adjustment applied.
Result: 22.5 cm
